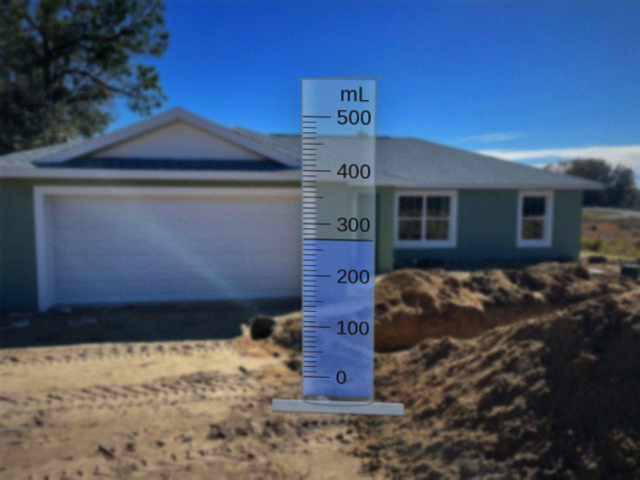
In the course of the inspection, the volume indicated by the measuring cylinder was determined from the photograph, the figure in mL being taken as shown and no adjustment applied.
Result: 270 mL
